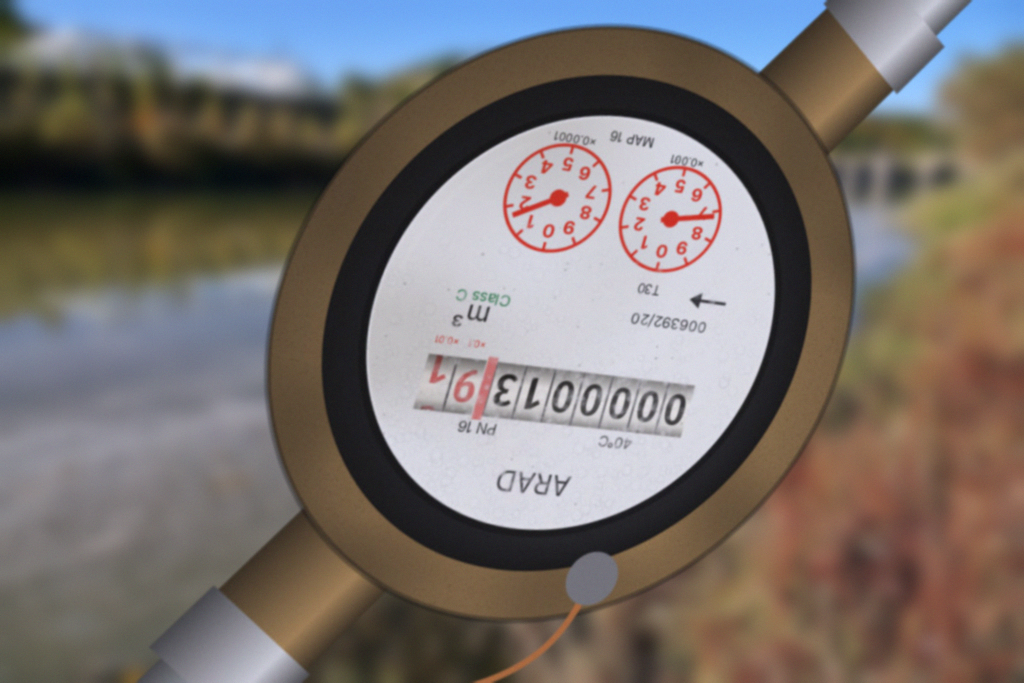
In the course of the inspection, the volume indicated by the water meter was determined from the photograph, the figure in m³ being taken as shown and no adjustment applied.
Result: 13.9071 m³
